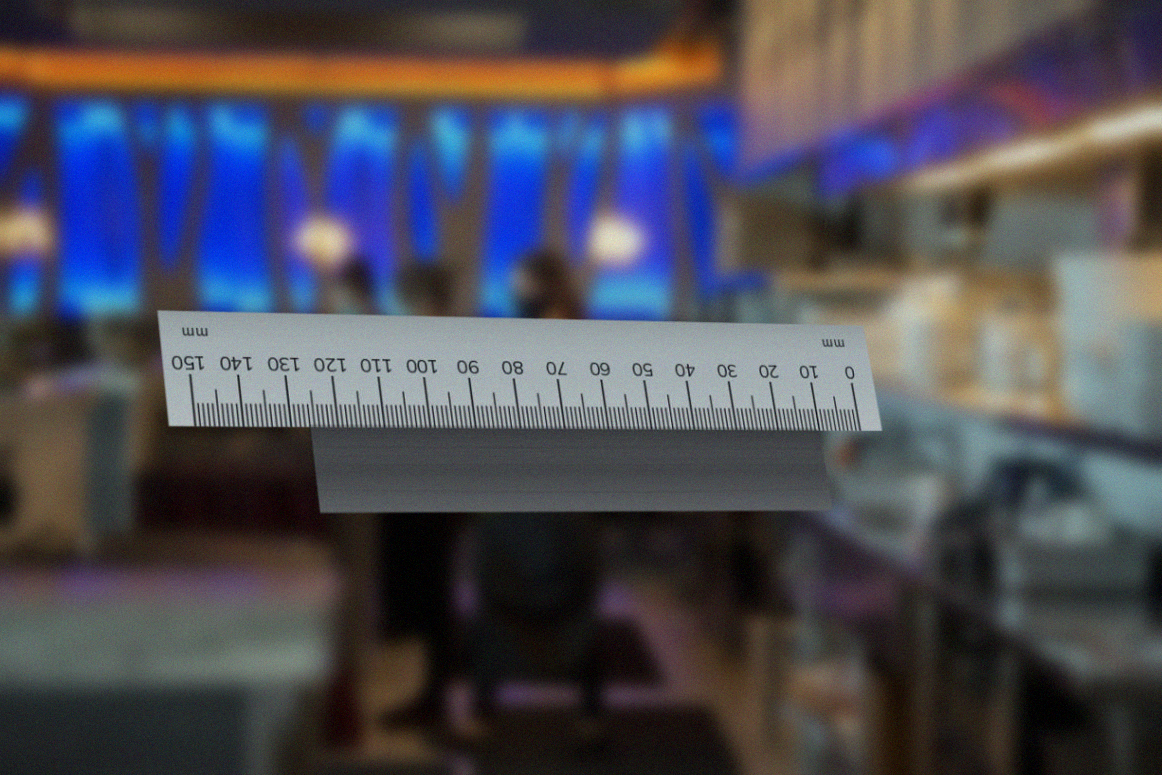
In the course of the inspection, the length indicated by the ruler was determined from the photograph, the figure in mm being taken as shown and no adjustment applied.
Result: 116 mm
